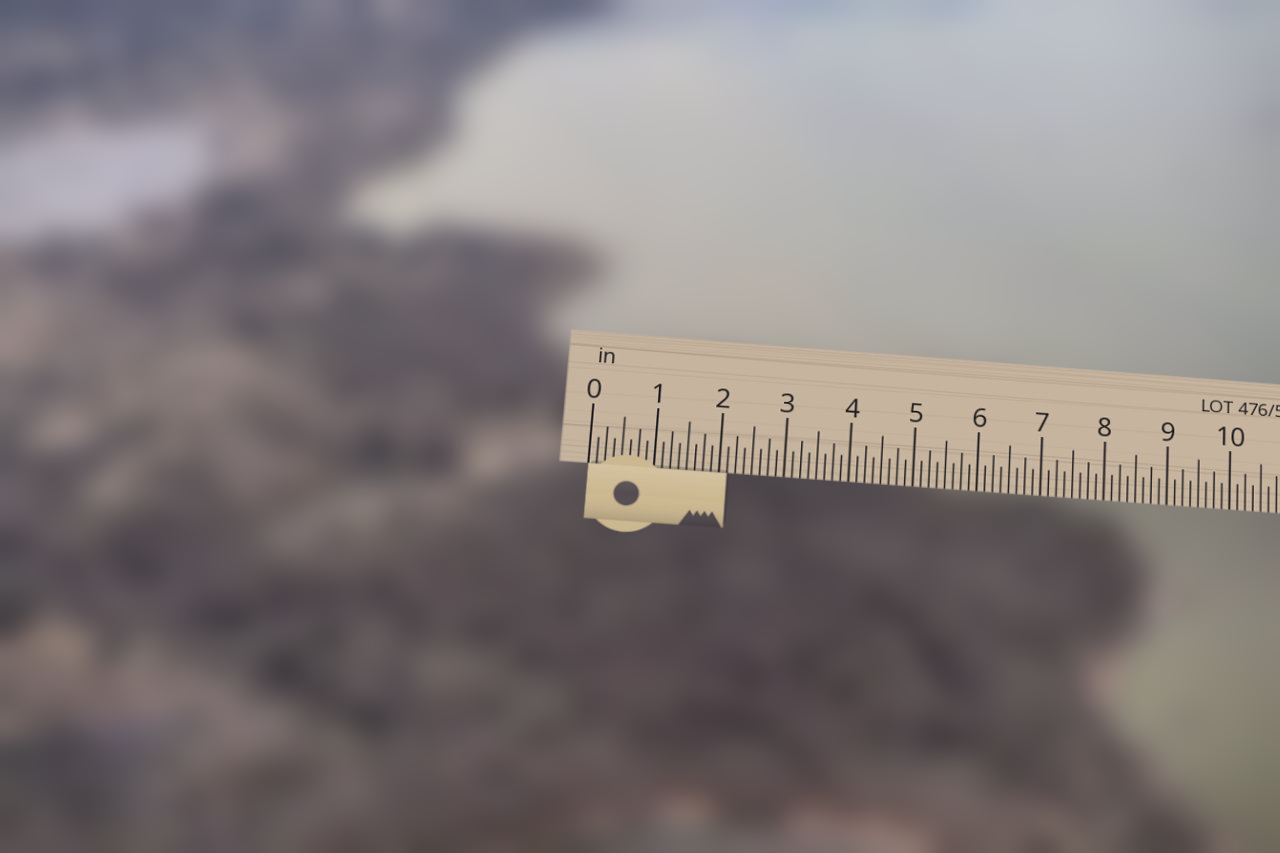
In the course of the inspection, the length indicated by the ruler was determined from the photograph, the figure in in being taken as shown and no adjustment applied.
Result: 2.125 in
